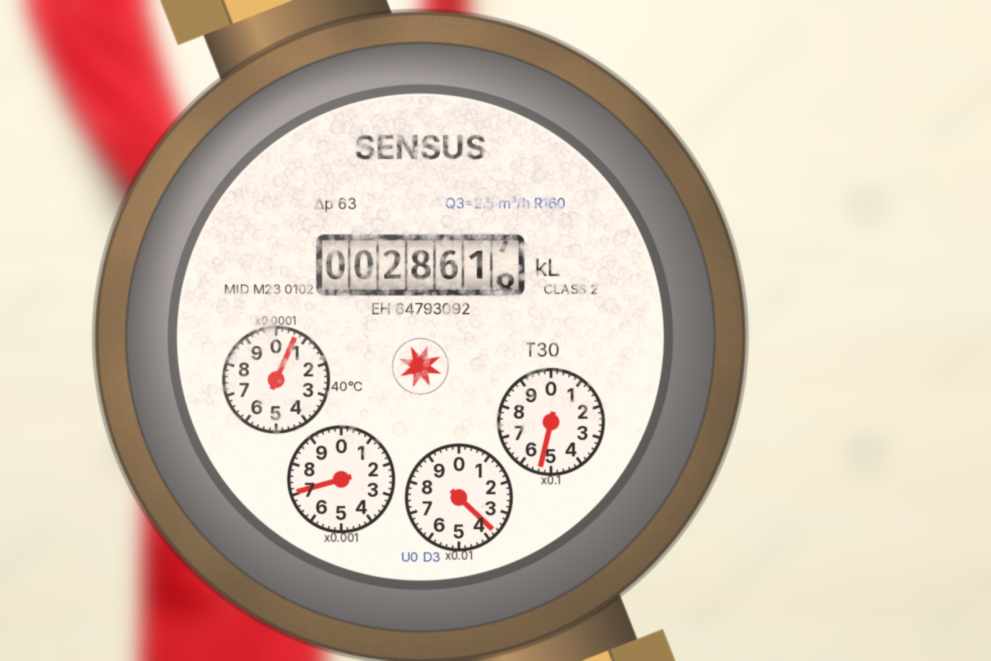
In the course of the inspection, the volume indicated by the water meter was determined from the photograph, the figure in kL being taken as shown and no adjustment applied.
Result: 28617.5370 kL
